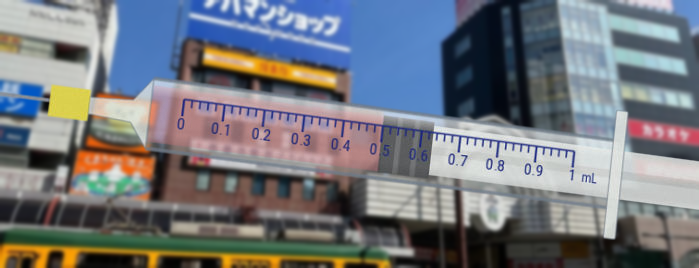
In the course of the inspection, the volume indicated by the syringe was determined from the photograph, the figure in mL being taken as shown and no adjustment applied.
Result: 0.5 mL
